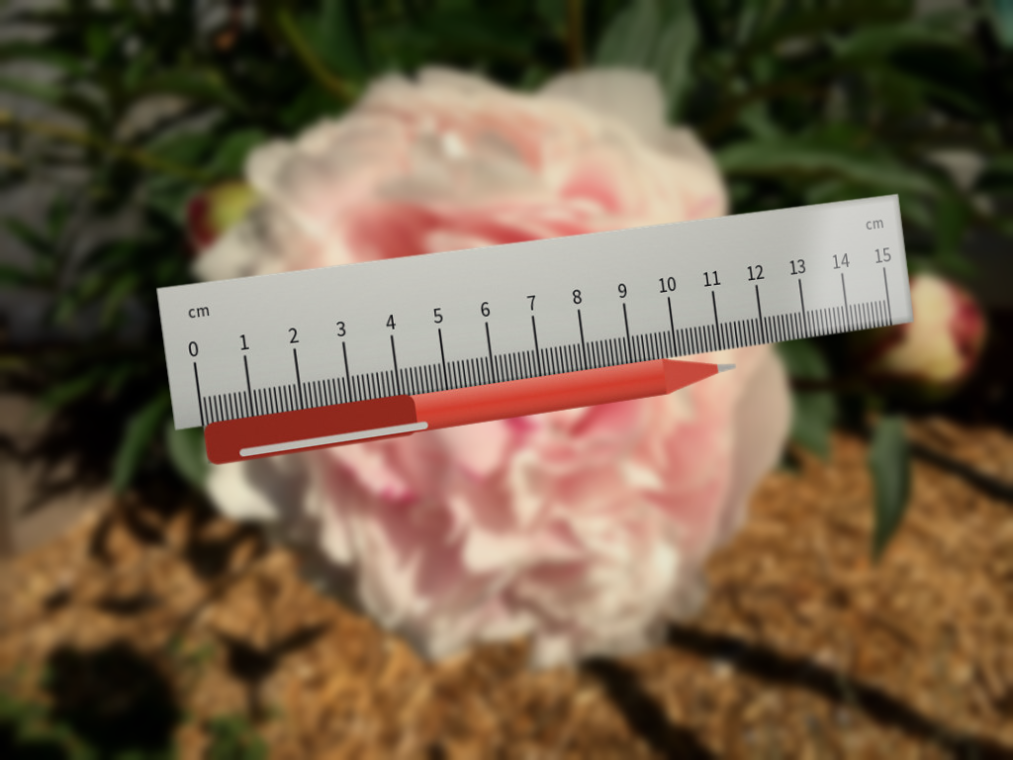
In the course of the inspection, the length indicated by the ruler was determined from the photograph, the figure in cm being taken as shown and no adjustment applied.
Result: 11.3 cm
